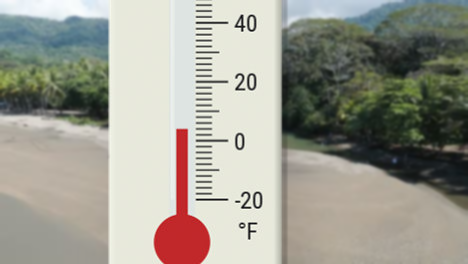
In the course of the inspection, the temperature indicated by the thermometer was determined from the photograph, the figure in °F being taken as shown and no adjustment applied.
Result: 4 °F
